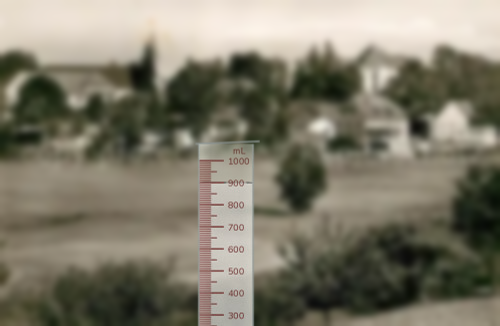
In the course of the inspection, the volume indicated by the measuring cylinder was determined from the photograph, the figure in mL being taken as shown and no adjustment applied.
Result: 900 mL
